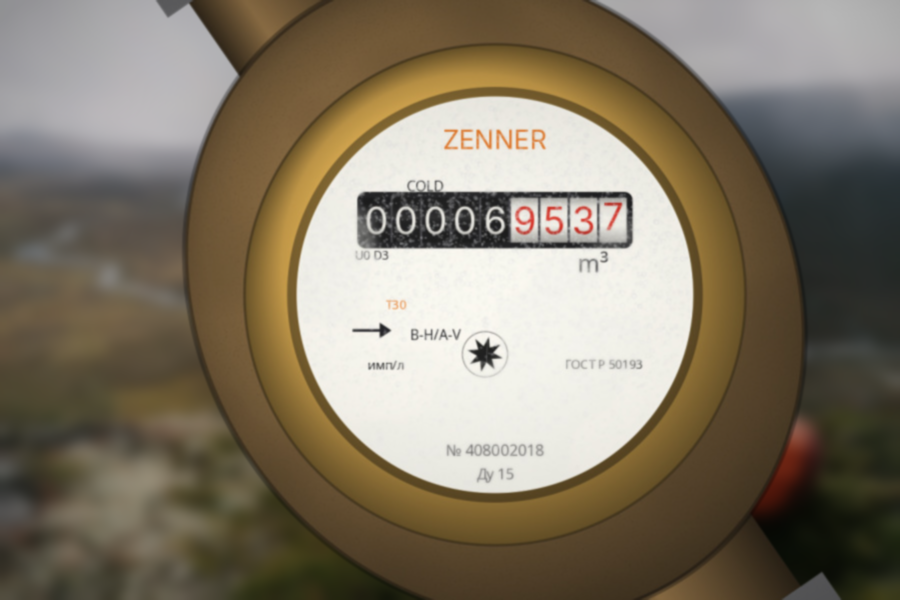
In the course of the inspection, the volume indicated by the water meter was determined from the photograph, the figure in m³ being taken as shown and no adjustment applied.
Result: 6.9537 m³
